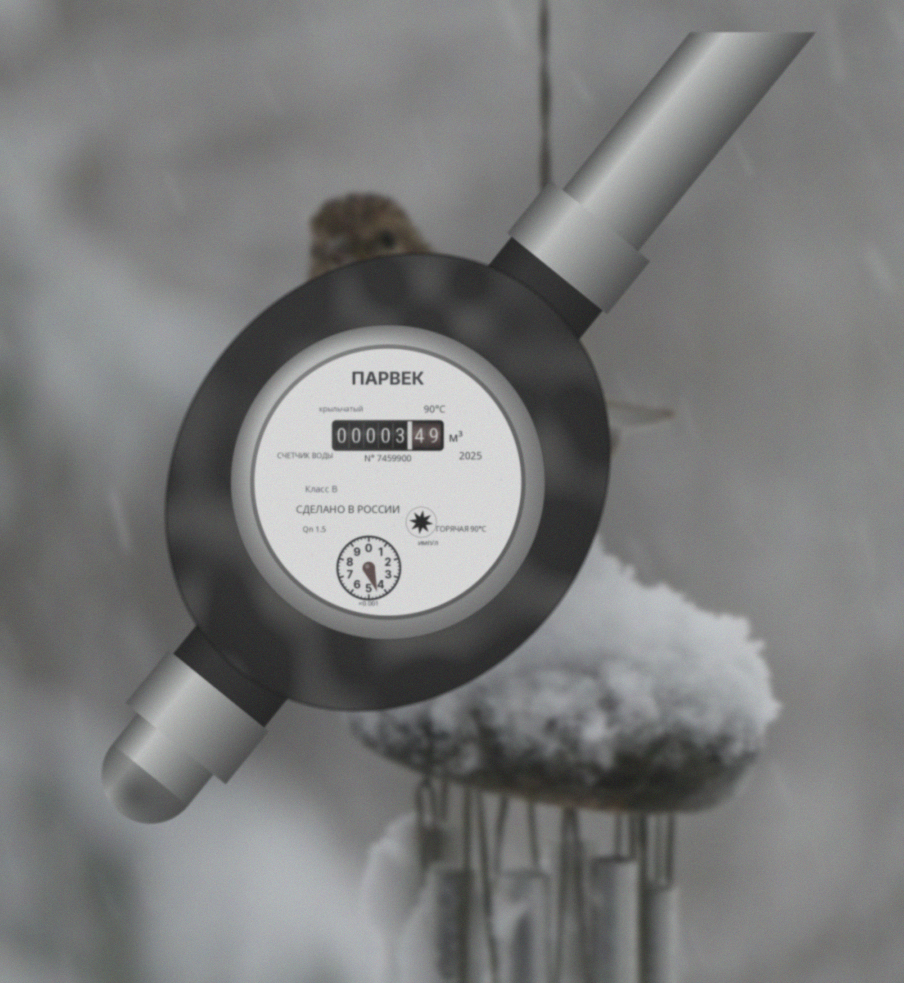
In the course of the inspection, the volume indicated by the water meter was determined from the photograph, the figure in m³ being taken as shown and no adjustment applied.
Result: 3.494 m³
